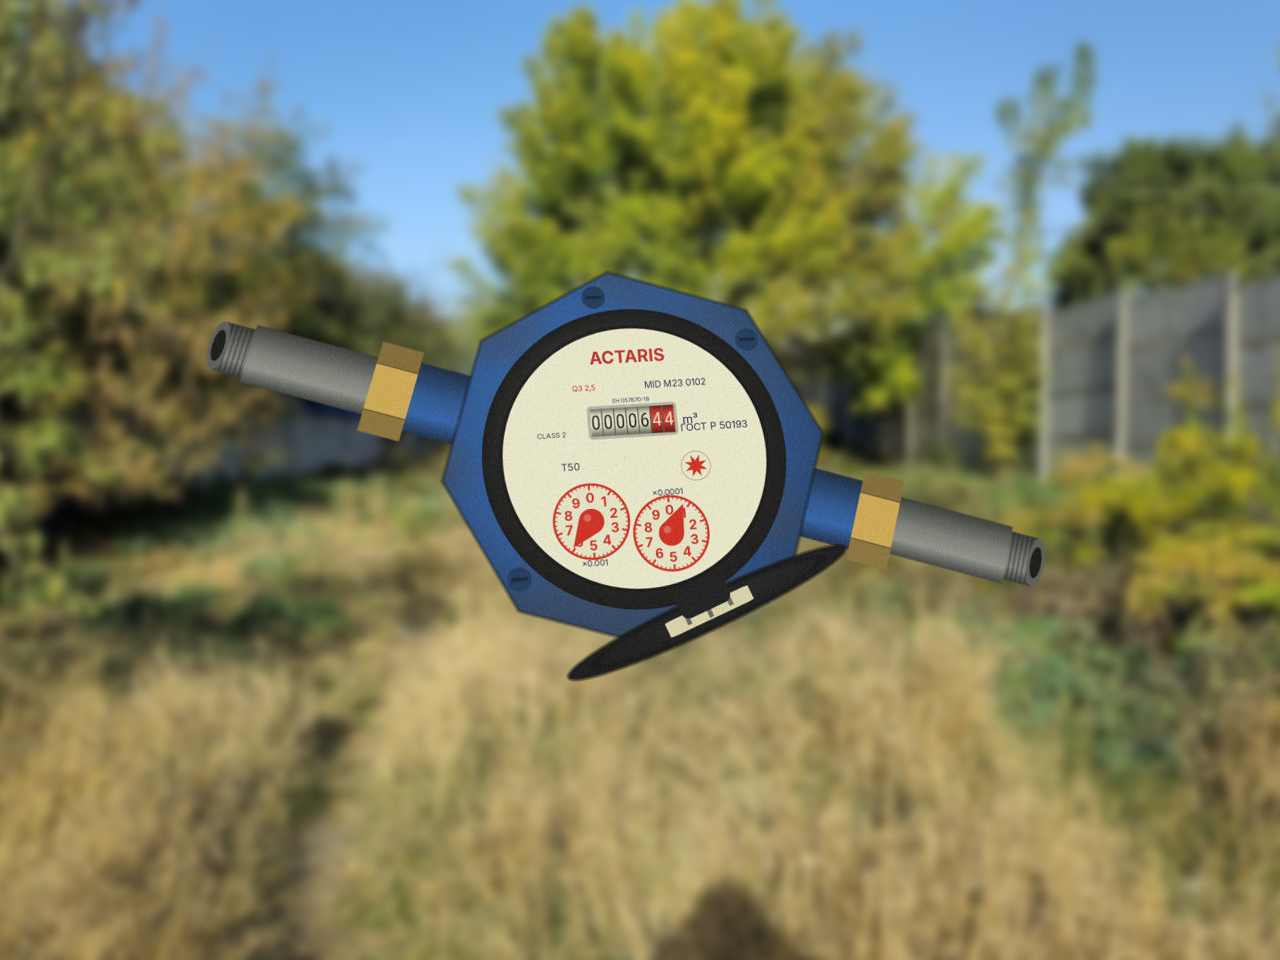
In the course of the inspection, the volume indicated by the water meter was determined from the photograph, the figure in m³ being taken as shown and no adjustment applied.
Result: 6.4460 m³
